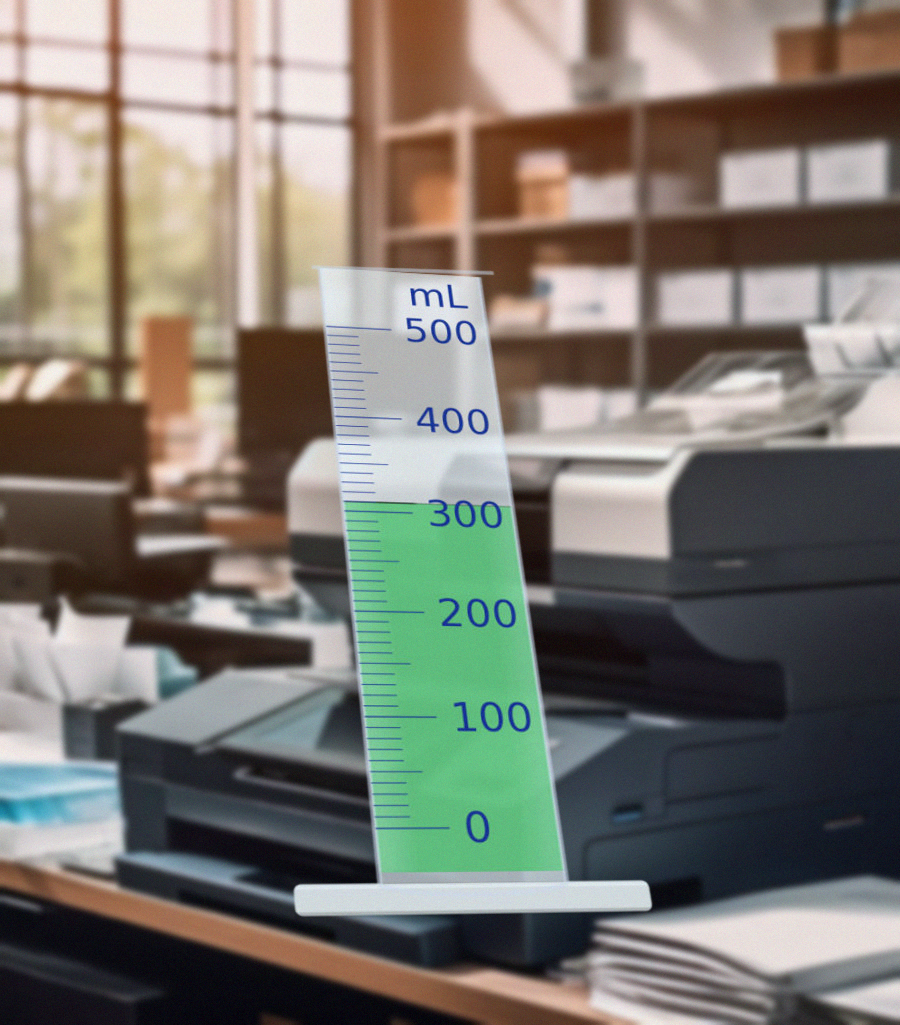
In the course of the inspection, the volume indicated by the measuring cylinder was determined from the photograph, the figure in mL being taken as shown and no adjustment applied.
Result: 310 mL
